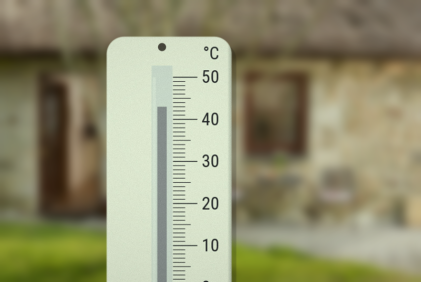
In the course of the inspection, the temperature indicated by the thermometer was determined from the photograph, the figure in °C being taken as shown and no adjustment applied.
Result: 43 °C
